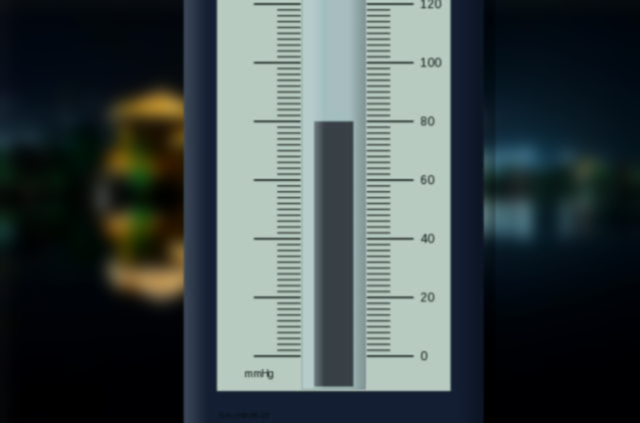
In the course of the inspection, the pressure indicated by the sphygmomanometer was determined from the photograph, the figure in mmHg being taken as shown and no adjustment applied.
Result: 80 mmHg
